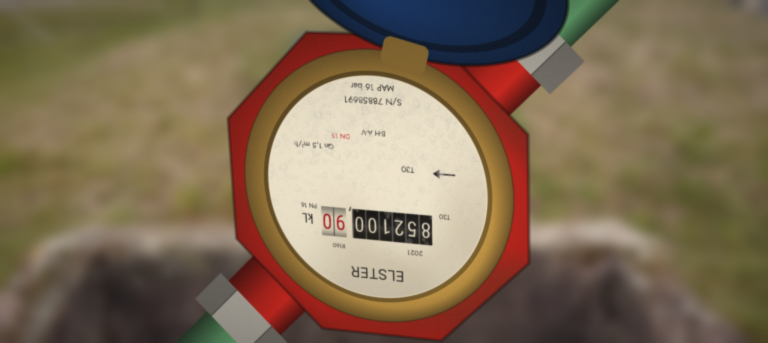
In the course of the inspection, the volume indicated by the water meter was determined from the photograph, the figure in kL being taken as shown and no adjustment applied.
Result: 852100.90 kL
